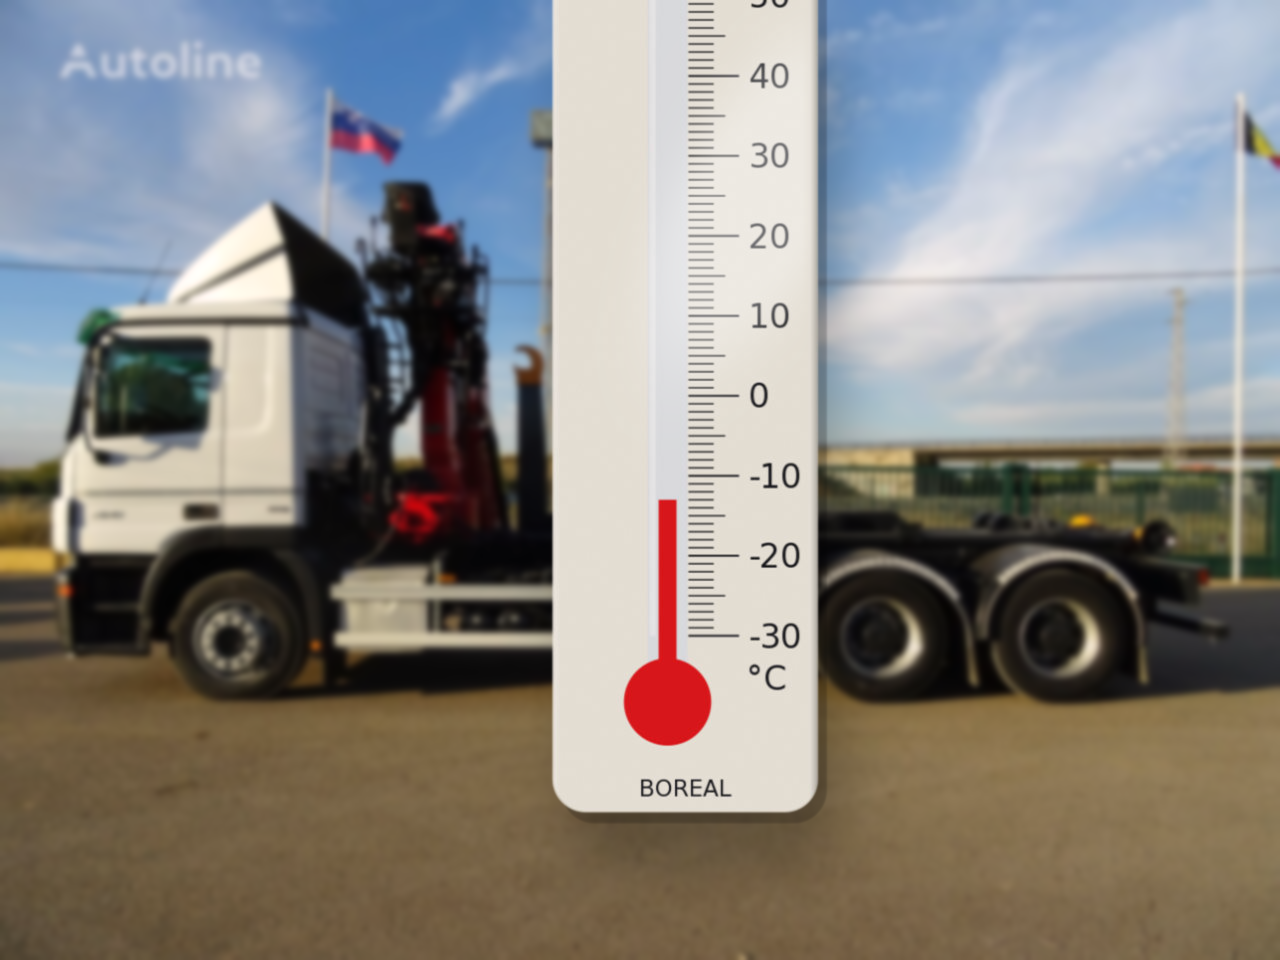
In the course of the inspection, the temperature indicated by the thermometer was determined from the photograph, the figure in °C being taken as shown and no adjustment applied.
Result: -13 °C
